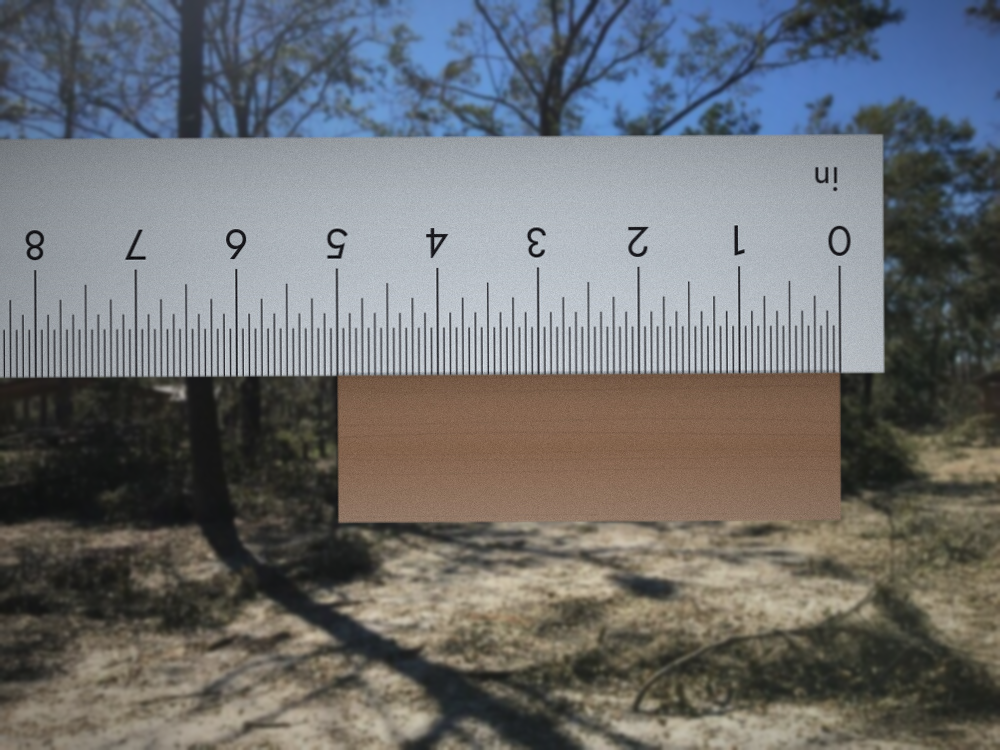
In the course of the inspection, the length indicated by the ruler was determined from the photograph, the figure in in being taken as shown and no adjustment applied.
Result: 5 in
